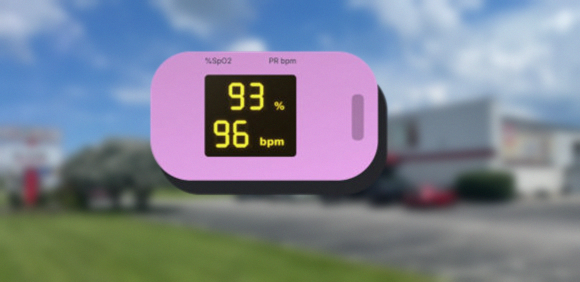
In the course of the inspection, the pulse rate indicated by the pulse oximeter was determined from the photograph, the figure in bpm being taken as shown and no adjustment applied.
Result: 96 bpm
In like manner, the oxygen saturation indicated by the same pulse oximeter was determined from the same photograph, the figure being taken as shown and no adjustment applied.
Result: 93 %
